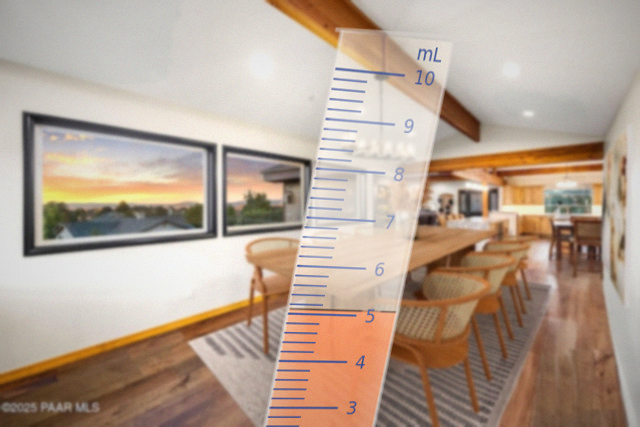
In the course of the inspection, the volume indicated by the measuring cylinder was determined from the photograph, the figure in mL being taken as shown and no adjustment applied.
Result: 5.1 mL
